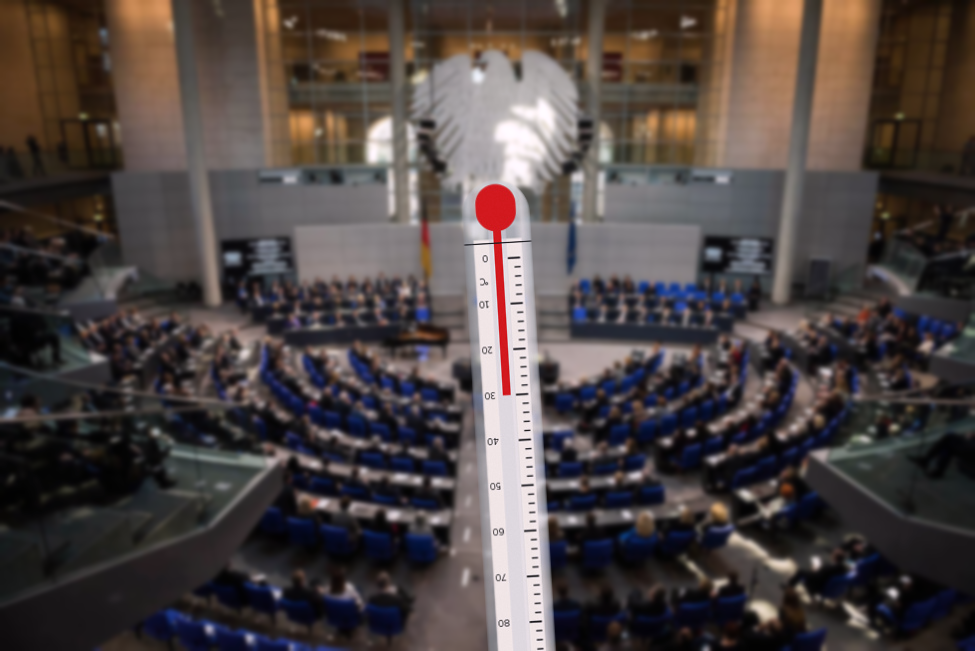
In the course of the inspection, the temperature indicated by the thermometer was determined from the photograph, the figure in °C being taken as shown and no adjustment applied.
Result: 30 °C
